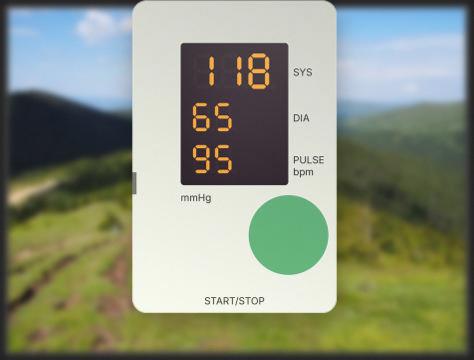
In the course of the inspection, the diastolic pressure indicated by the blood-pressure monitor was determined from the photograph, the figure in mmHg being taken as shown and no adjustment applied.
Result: 65 mmHg
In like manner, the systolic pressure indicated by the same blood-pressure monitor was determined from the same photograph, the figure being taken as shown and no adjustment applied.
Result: 118 mmHg
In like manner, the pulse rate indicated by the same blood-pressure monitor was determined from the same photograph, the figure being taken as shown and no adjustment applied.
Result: 95 bpm
